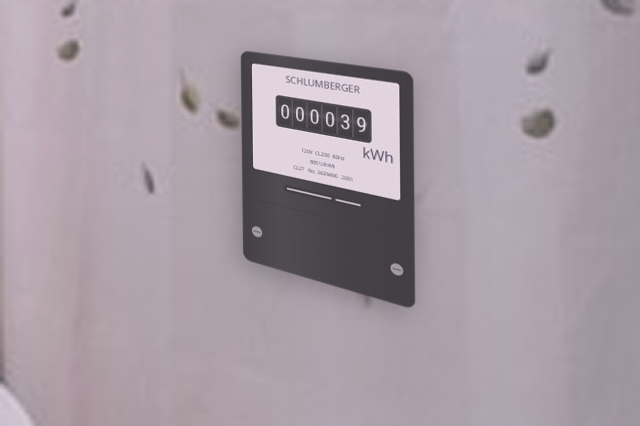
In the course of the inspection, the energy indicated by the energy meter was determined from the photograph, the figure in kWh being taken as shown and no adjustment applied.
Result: 39 kWh
